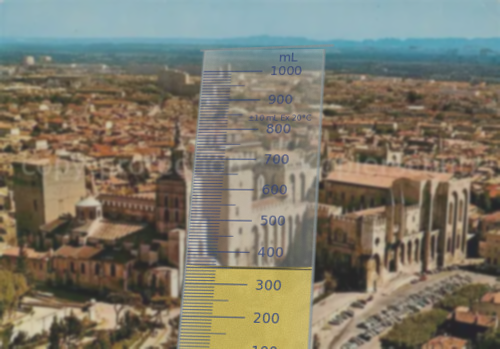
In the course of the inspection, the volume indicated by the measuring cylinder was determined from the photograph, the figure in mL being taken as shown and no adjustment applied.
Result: 350 mL
